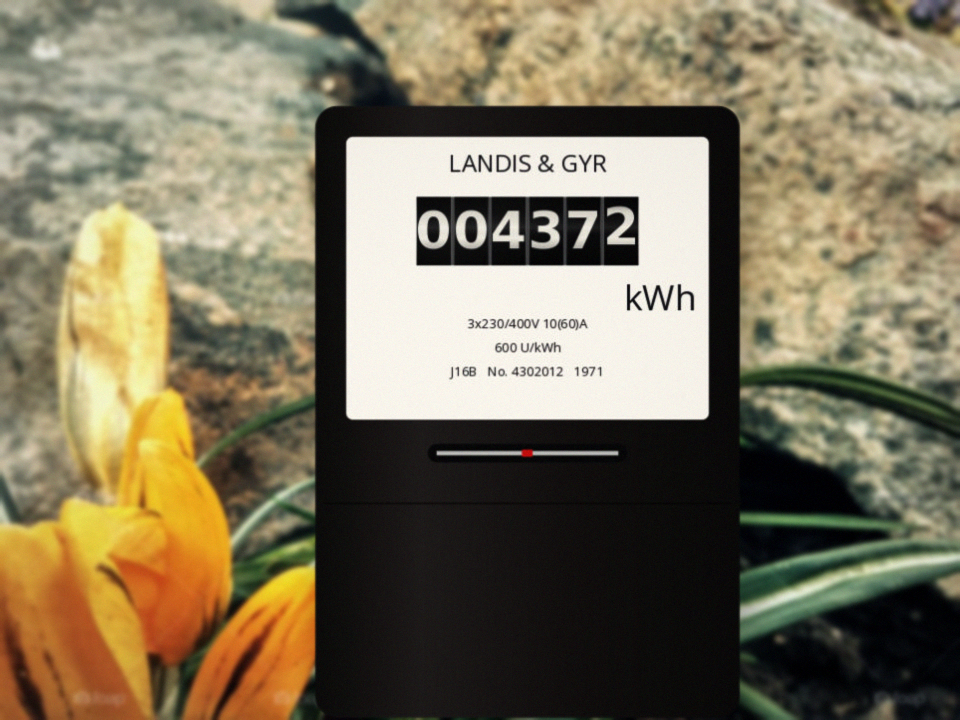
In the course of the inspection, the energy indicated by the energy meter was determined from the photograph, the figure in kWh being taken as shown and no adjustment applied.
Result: 4372 kWh
